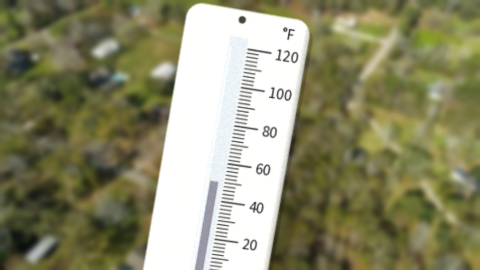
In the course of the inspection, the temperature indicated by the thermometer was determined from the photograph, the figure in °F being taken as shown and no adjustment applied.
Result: 50 °F
